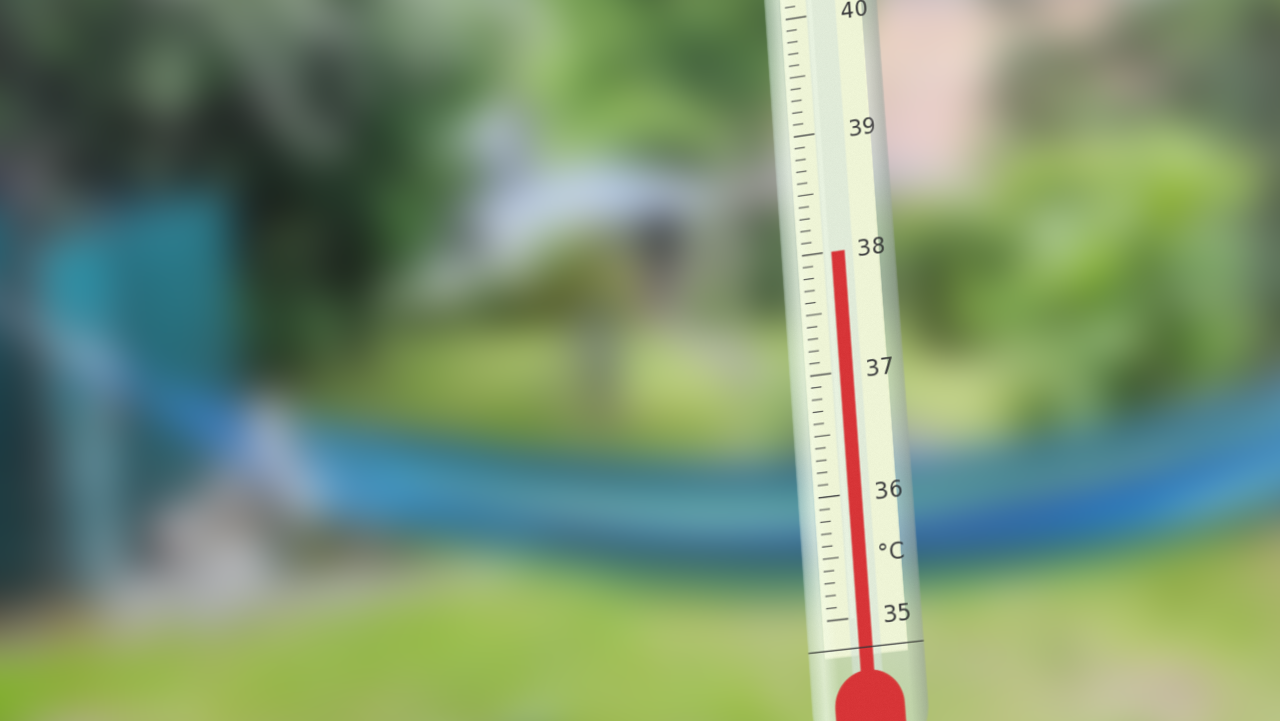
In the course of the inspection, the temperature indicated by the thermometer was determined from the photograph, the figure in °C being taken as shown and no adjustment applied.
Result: 38 °C
